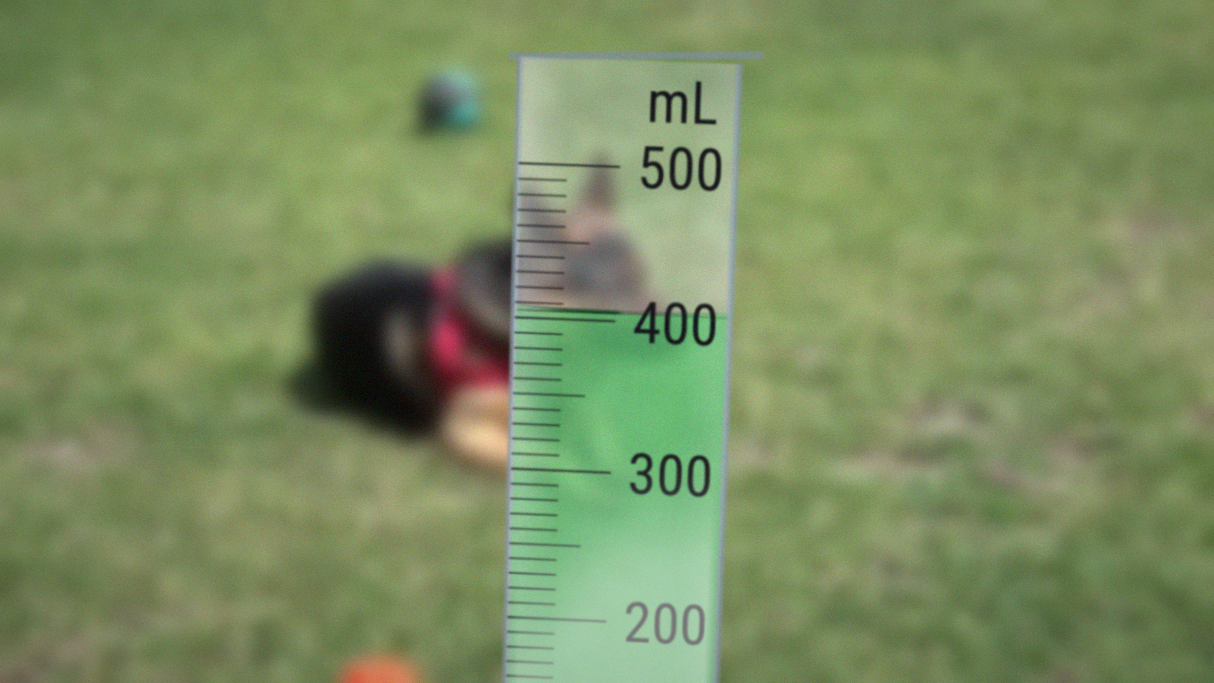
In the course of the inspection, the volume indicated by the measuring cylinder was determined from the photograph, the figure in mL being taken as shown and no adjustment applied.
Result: 405 mL
